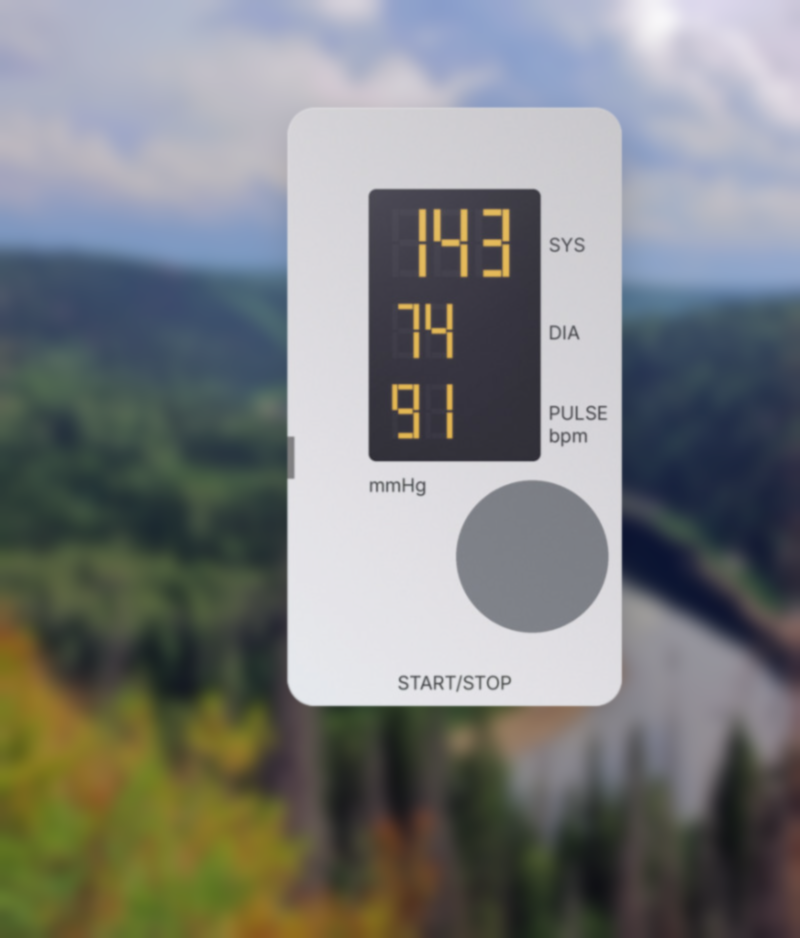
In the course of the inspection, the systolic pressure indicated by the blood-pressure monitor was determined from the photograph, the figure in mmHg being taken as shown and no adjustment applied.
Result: 143 mmHg
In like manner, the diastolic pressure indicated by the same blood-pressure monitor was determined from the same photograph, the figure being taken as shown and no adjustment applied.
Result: 74 mmHg
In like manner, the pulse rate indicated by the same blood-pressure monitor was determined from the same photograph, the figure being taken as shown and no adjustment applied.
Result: 91 bpm
